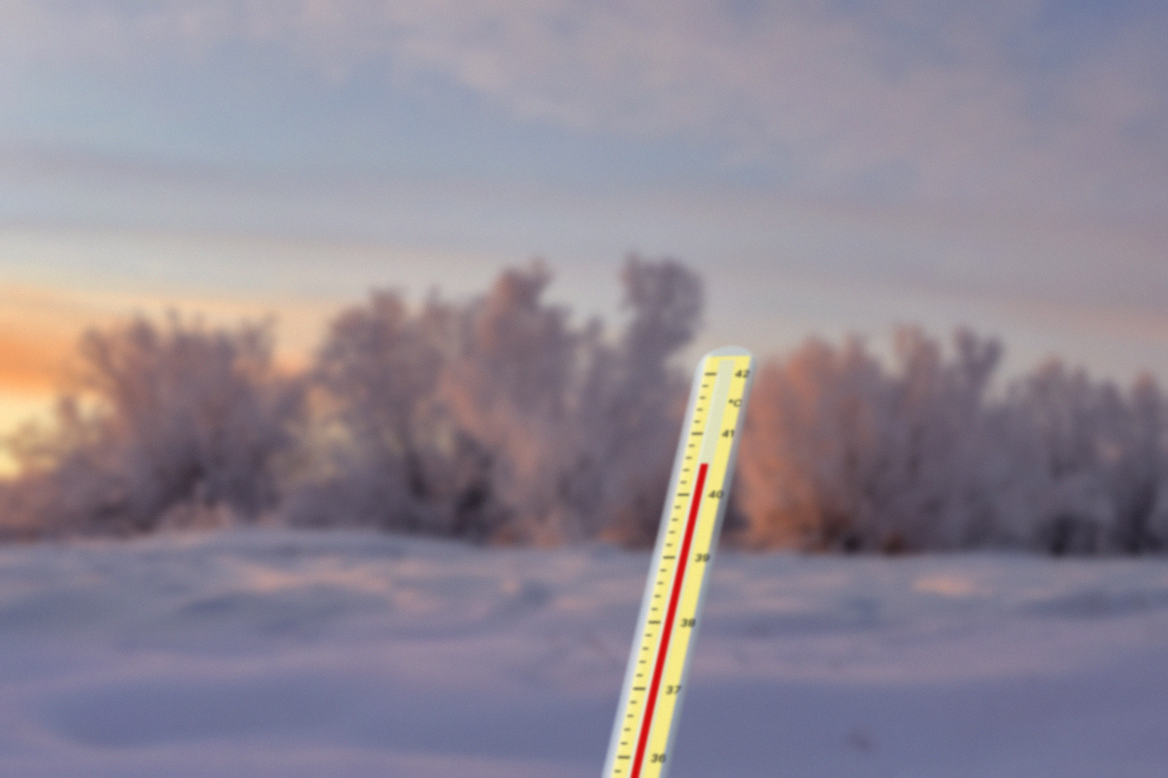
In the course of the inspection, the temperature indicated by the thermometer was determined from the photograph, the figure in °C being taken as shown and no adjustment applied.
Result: 40.5 °C
